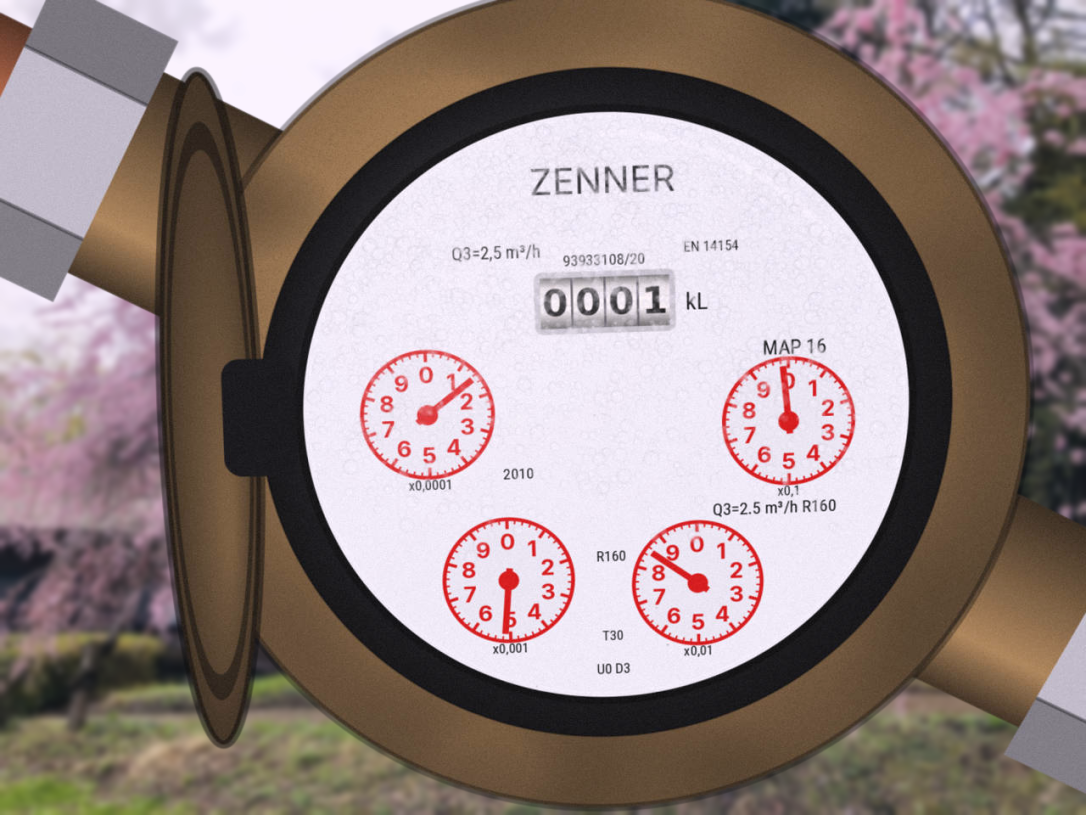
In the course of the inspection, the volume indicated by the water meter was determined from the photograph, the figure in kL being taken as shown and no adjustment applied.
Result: 0.9851 kL
